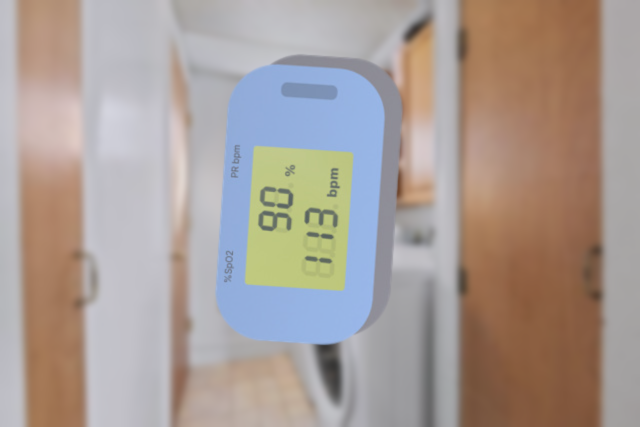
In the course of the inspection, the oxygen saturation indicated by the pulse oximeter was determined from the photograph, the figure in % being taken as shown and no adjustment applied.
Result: 90 %
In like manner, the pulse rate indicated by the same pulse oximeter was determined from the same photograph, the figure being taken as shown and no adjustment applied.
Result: 113 bpm
